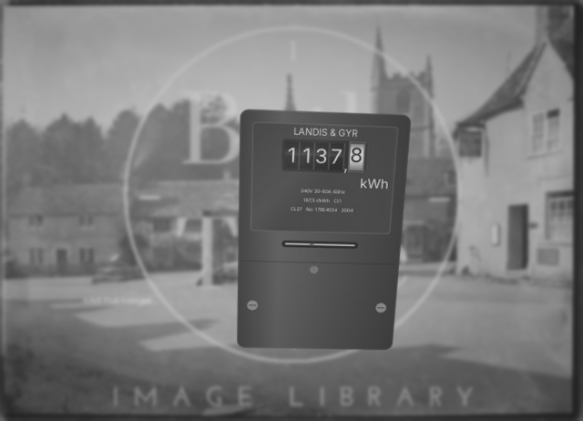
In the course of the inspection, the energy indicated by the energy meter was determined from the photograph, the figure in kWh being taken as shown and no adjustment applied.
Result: 1137.8 kWh
